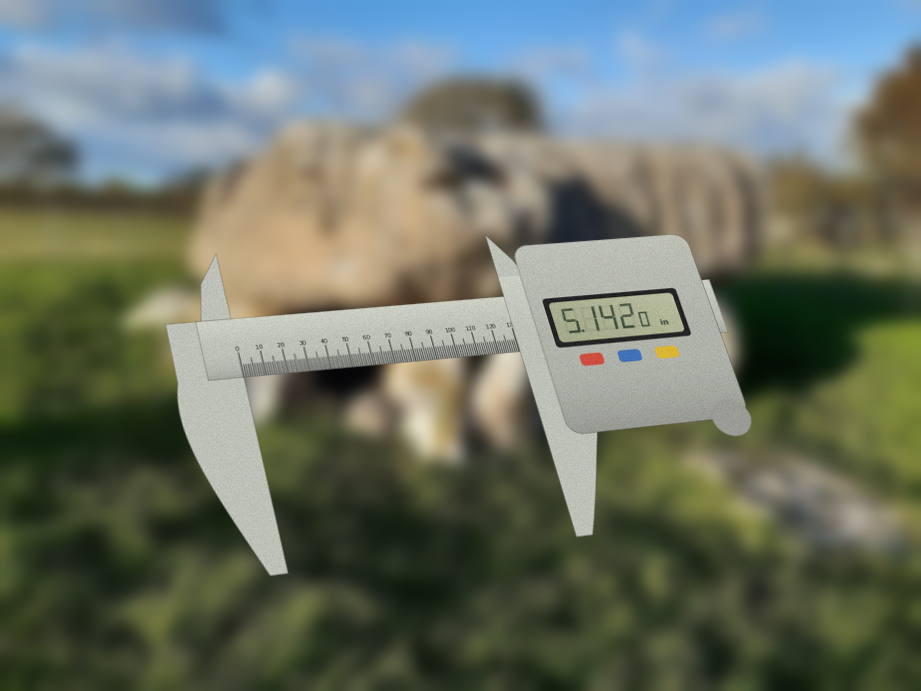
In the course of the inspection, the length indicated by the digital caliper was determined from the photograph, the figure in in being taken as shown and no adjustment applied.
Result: 5.1420 in
